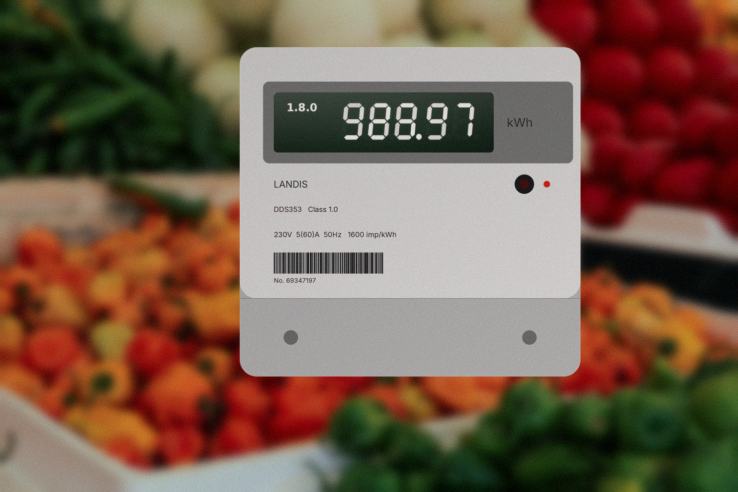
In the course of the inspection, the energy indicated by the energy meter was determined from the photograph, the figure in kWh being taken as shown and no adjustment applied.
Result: 988.97 kWh
